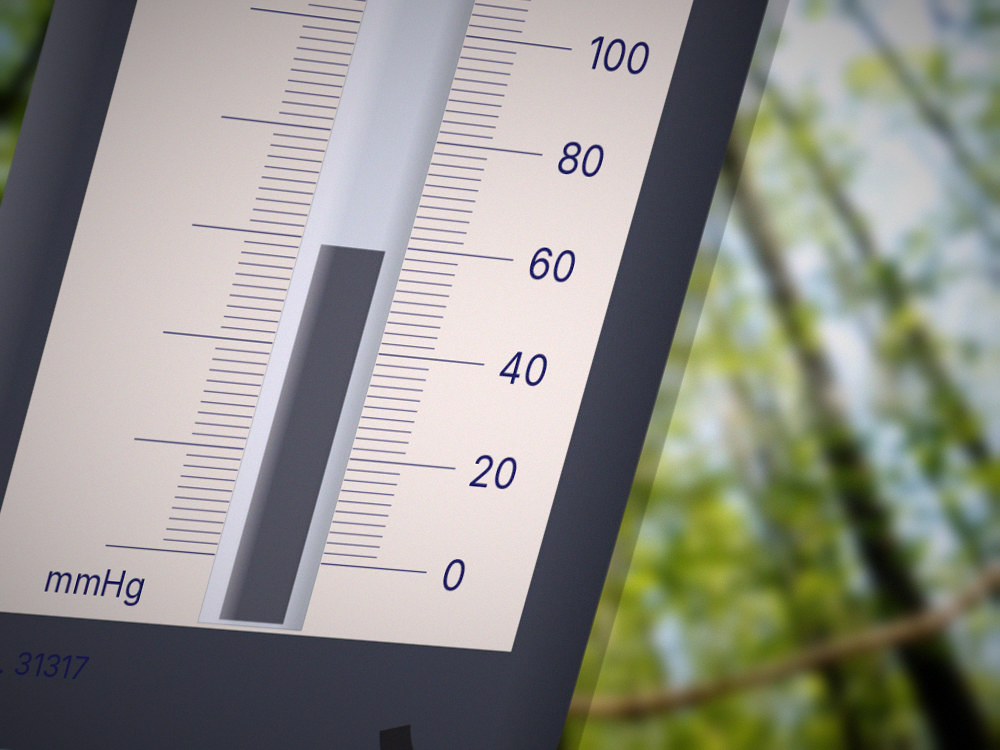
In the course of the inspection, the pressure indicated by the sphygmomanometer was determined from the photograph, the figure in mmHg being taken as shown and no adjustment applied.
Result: 59 mmHg
